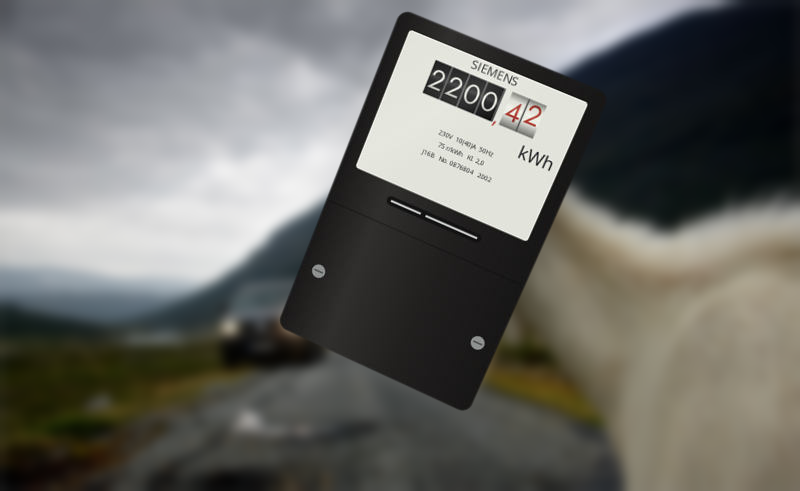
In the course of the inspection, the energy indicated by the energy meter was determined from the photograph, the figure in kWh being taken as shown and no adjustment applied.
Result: 2200.42 kWh
